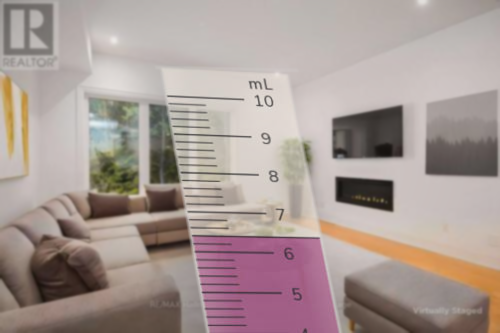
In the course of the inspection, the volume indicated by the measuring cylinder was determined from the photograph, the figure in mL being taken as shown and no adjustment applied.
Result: 6.4 mL
